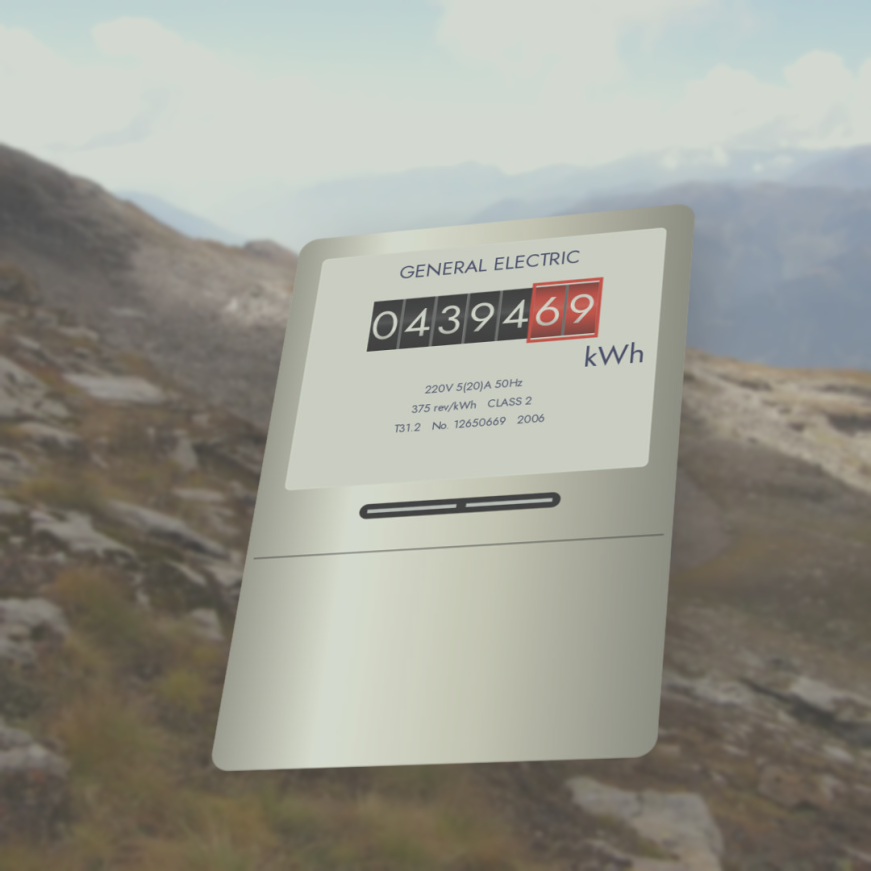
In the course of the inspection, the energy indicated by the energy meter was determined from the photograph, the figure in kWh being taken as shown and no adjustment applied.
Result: 4394.69 kWh
